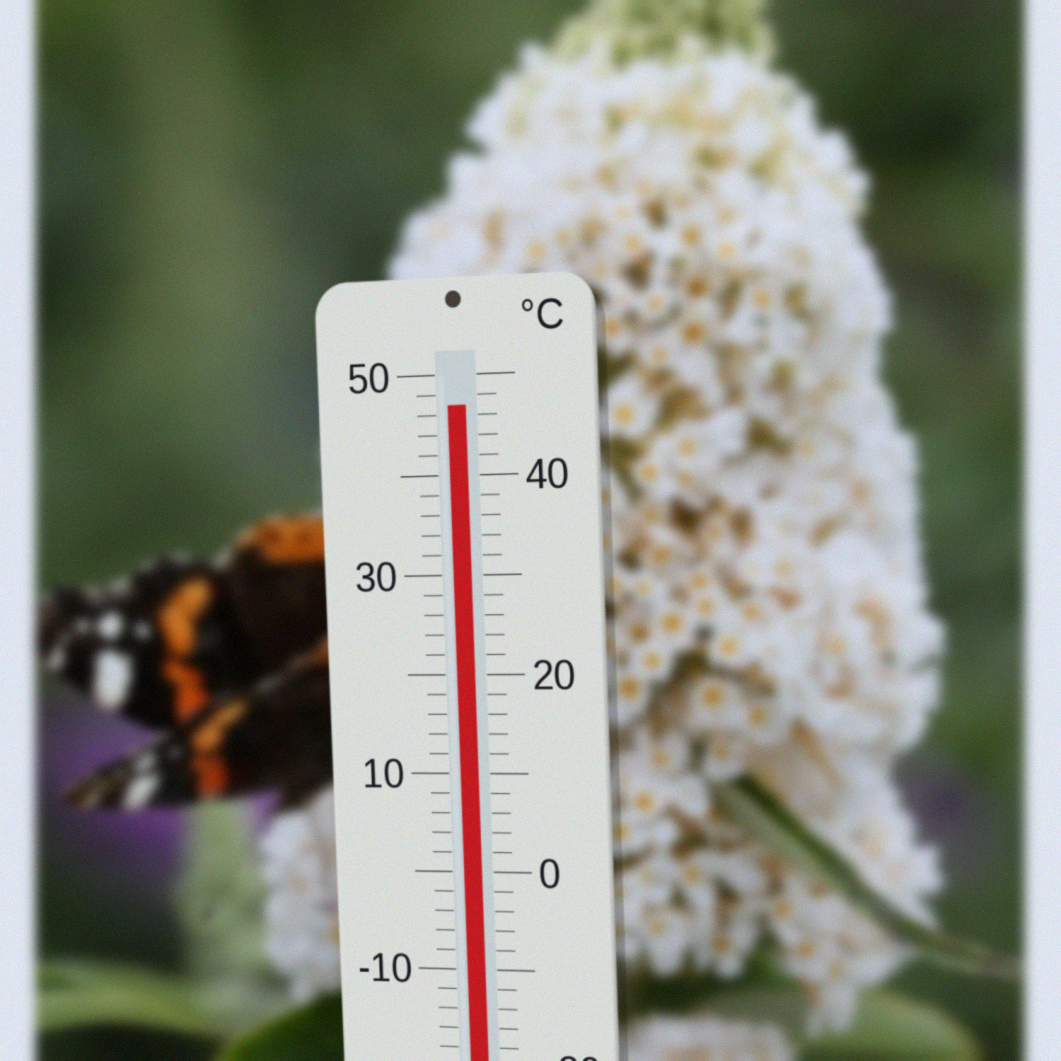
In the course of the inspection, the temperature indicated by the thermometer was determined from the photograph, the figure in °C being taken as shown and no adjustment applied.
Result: 47 °C
